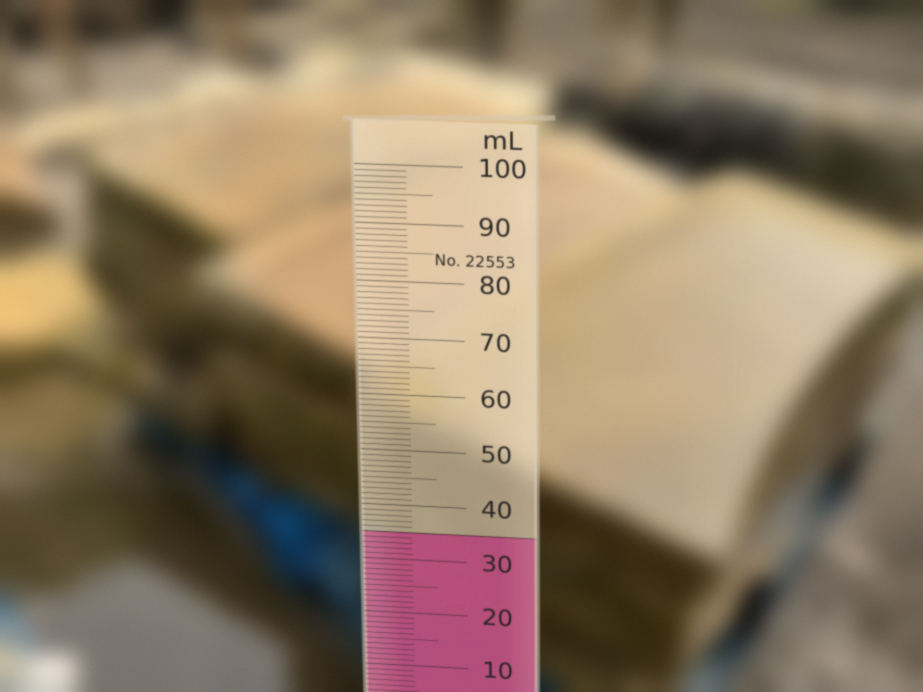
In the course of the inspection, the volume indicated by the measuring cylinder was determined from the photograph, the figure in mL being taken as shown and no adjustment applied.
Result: 35 mL
